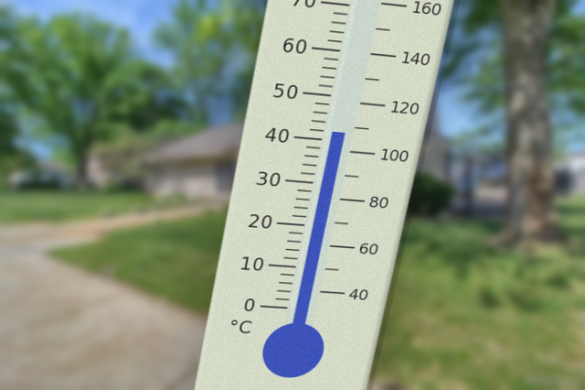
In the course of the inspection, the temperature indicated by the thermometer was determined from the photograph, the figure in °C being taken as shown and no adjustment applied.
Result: 42 °C
